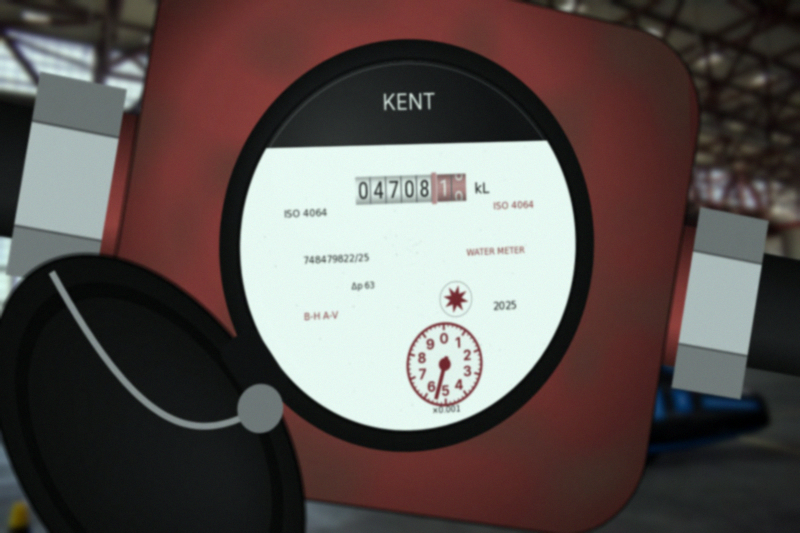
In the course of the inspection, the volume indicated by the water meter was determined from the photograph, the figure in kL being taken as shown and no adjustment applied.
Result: 4708.185 kL
